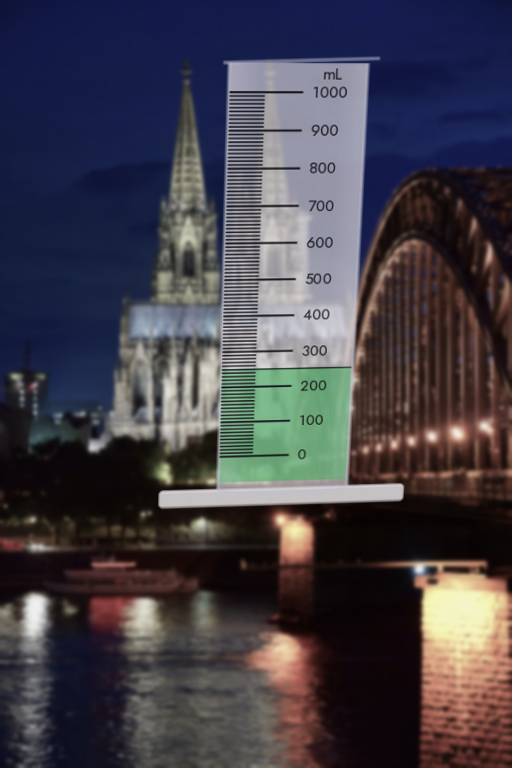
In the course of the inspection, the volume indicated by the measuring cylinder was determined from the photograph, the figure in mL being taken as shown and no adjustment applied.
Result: 250 mL
